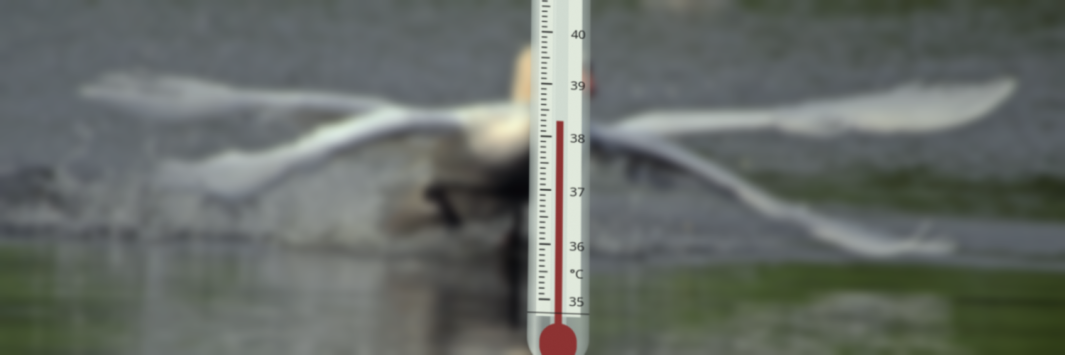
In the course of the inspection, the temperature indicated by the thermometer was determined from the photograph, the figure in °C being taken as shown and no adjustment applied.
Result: 38.3 °C
